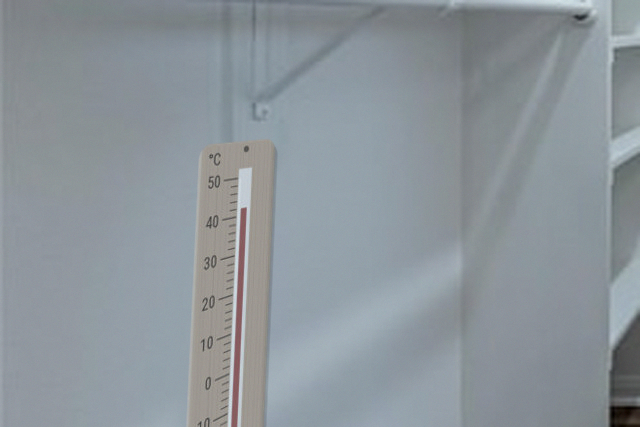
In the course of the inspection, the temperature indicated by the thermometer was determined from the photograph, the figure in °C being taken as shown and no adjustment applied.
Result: 42 °C
